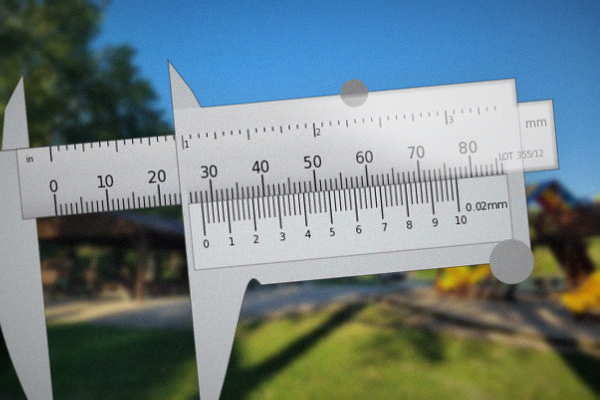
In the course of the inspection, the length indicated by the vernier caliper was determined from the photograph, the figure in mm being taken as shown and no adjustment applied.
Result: 28.0 mm
